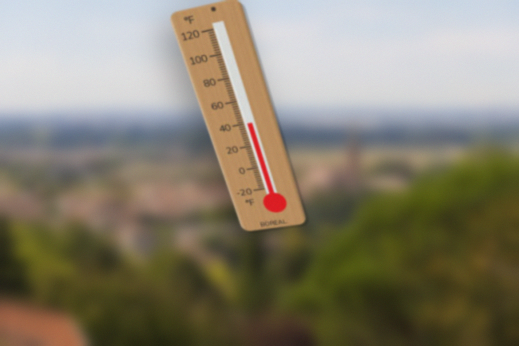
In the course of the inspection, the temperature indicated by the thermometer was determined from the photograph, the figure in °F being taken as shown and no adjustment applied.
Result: 40 °F
